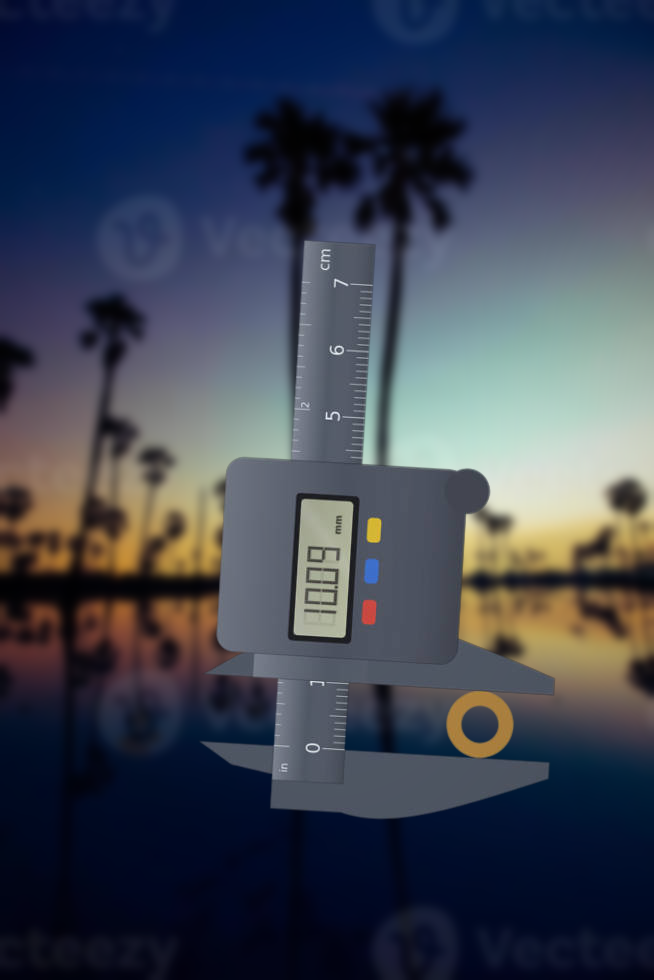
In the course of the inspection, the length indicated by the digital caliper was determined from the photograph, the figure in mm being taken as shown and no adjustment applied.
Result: 10.09 mm
